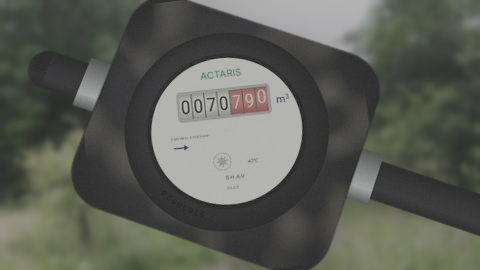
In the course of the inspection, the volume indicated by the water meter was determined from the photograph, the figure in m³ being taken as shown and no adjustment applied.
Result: 70.790 m³
